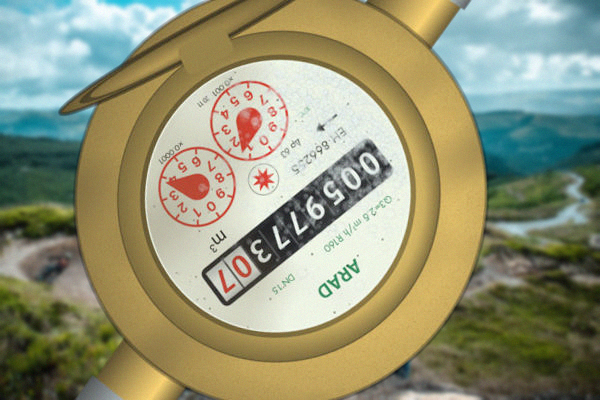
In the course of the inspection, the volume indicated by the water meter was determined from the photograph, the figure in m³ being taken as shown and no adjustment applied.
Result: 59773.0713 m³
